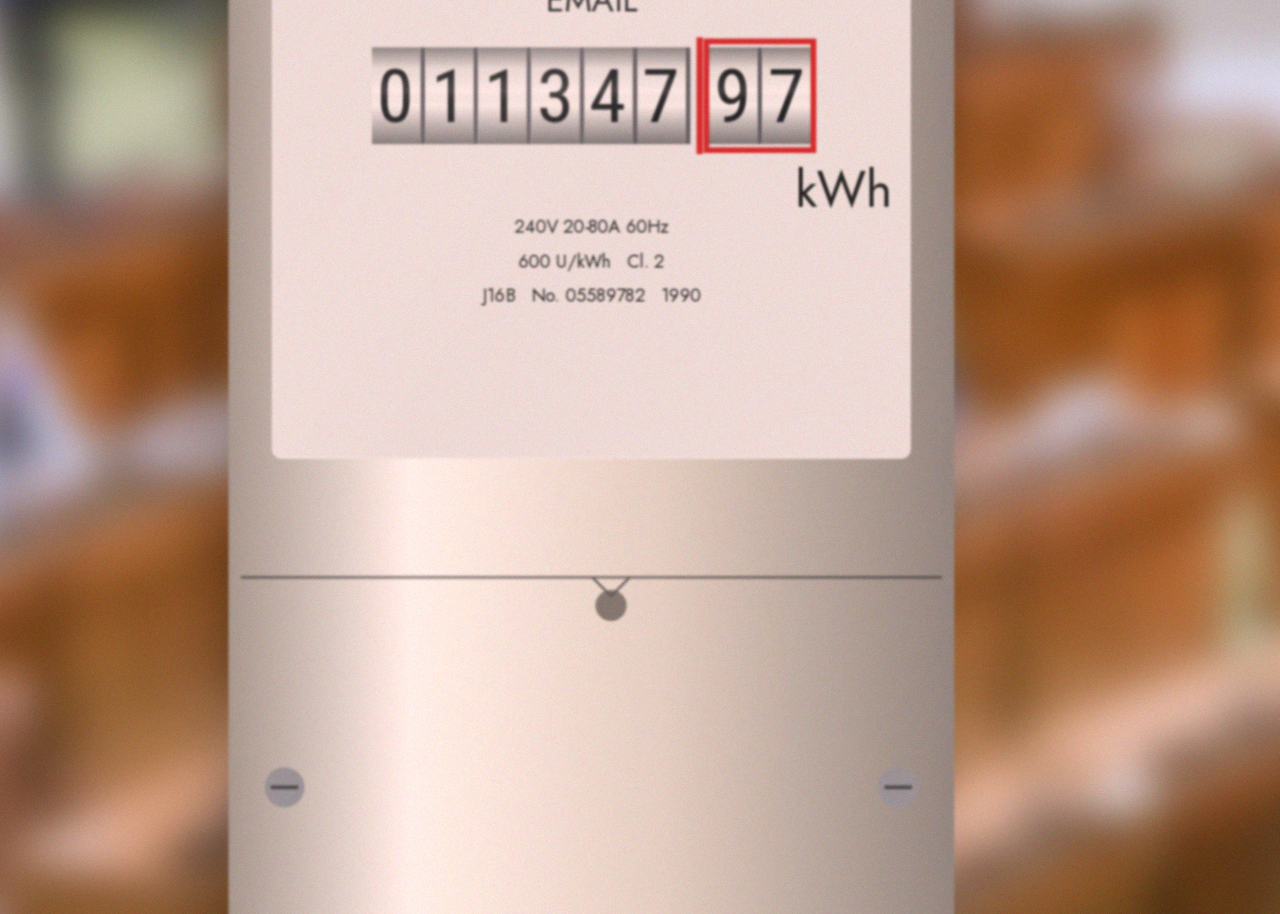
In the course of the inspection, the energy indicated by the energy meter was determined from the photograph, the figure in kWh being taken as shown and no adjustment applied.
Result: 11347.97 kWh
